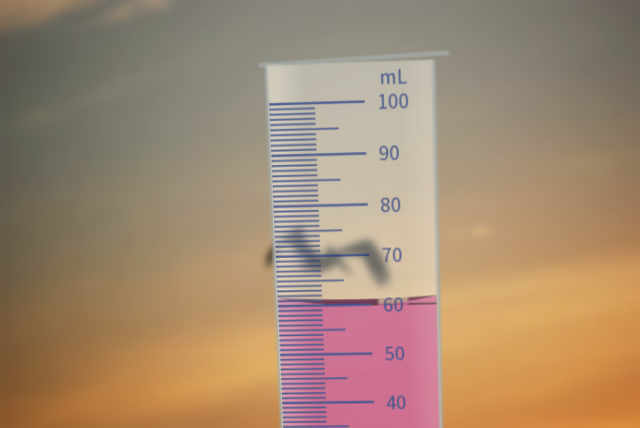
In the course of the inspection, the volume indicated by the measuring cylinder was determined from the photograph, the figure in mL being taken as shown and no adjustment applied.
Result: 60 mL
